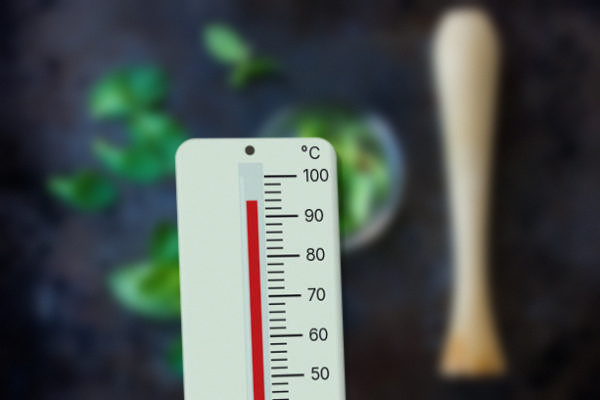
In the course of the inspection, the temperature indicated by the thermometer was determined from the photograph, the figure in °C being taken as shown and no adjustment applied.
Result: 94 °C
